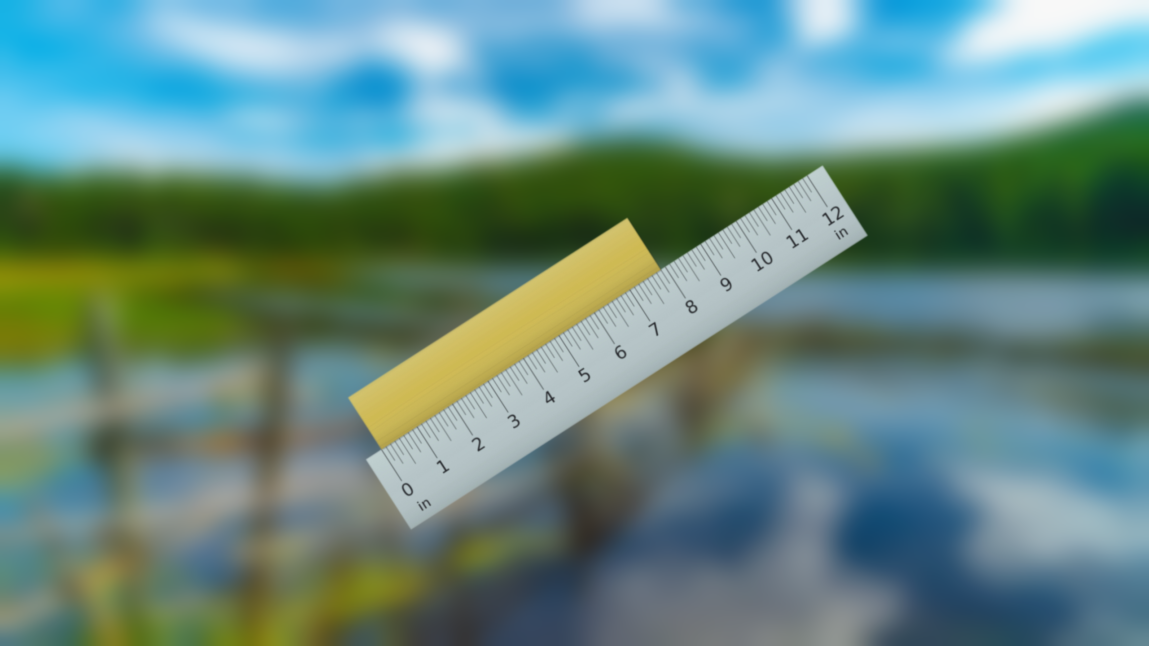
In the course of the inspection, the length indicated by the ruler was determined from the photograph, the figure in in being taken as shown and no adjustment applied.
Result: 7.875 in
